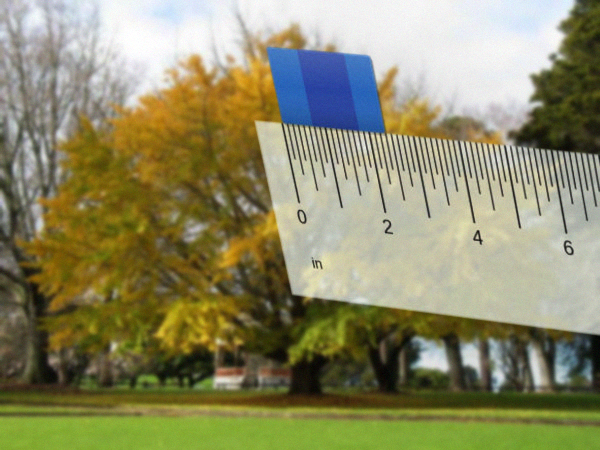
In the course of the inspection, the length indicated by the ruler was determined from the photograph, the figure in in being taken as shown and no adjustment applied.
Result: 2.375 in
